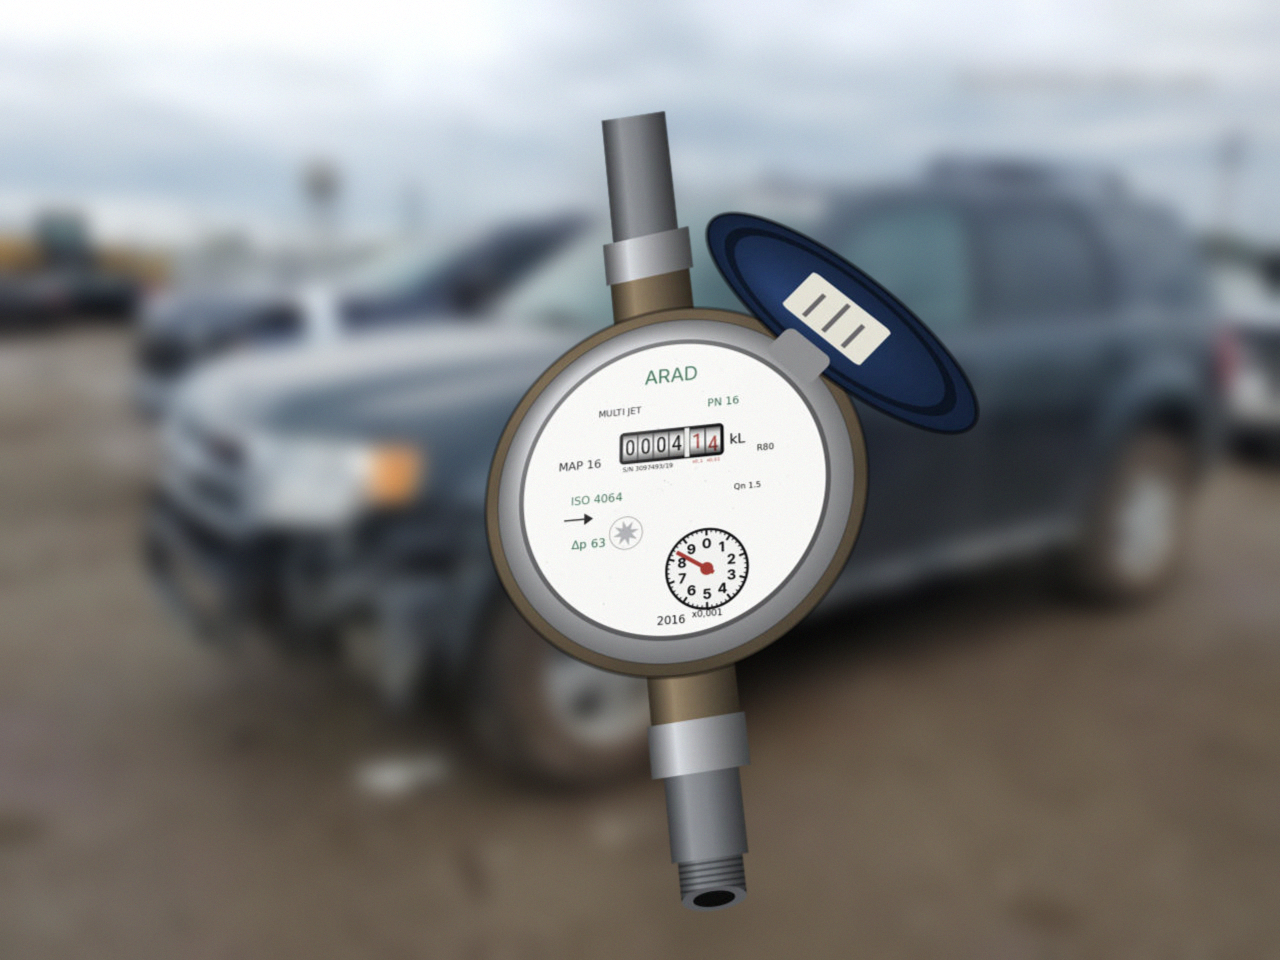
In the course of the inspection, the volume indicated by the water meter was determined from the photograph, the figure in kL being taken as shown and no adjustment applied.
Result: 4.138 kL
